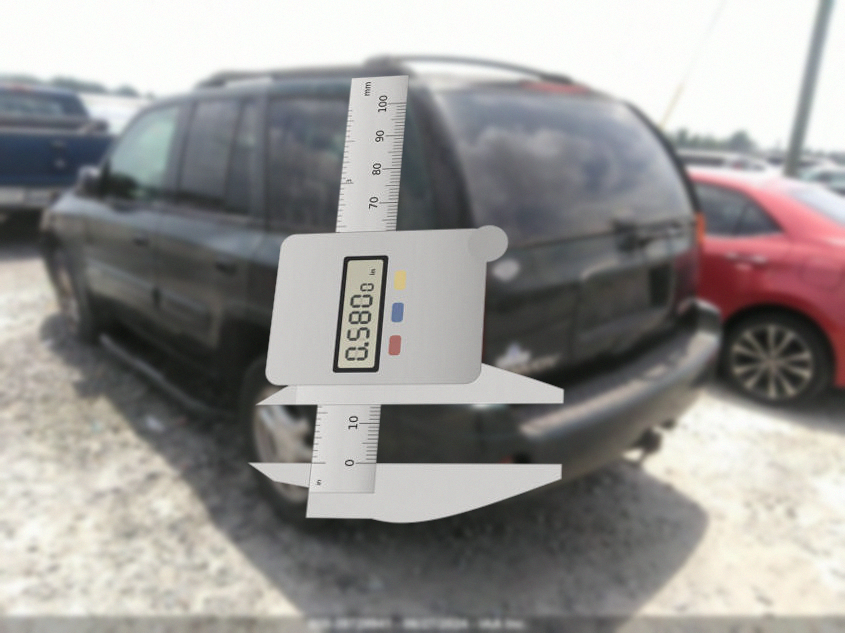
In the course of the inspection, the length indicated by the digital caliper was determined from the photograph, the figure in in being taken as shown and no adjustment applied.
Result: 0.5800 in
